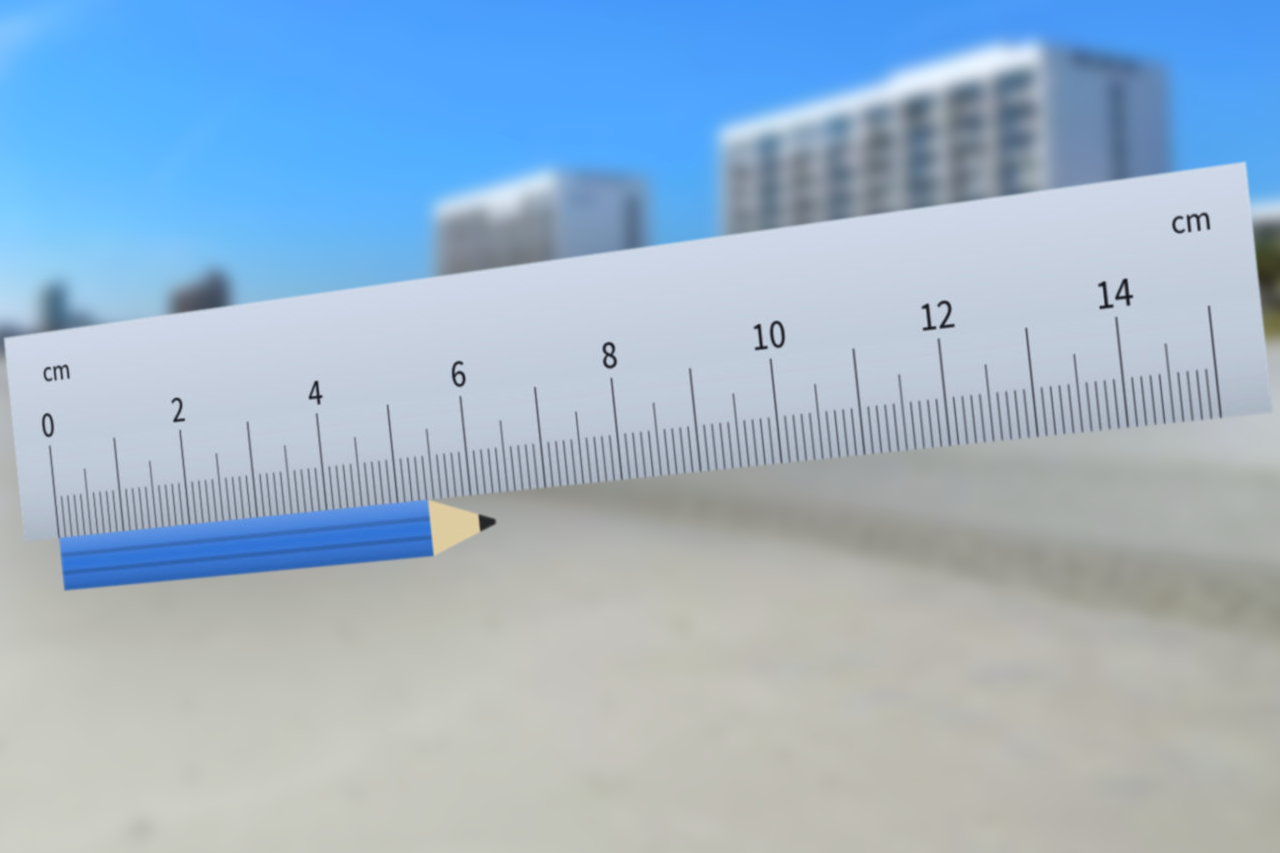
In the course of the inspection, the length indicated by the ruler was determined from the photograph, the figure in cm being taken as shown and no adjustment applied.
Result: 6.3 cm
